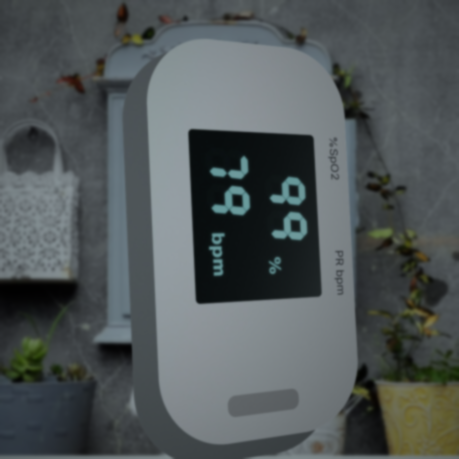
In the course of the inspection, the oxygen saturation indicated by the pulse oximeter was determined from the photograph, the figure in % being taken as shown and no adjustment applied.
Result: 99 %
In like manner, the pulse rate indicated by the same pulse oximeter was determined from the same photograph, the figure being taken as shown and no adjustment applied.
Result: 79 bpm
